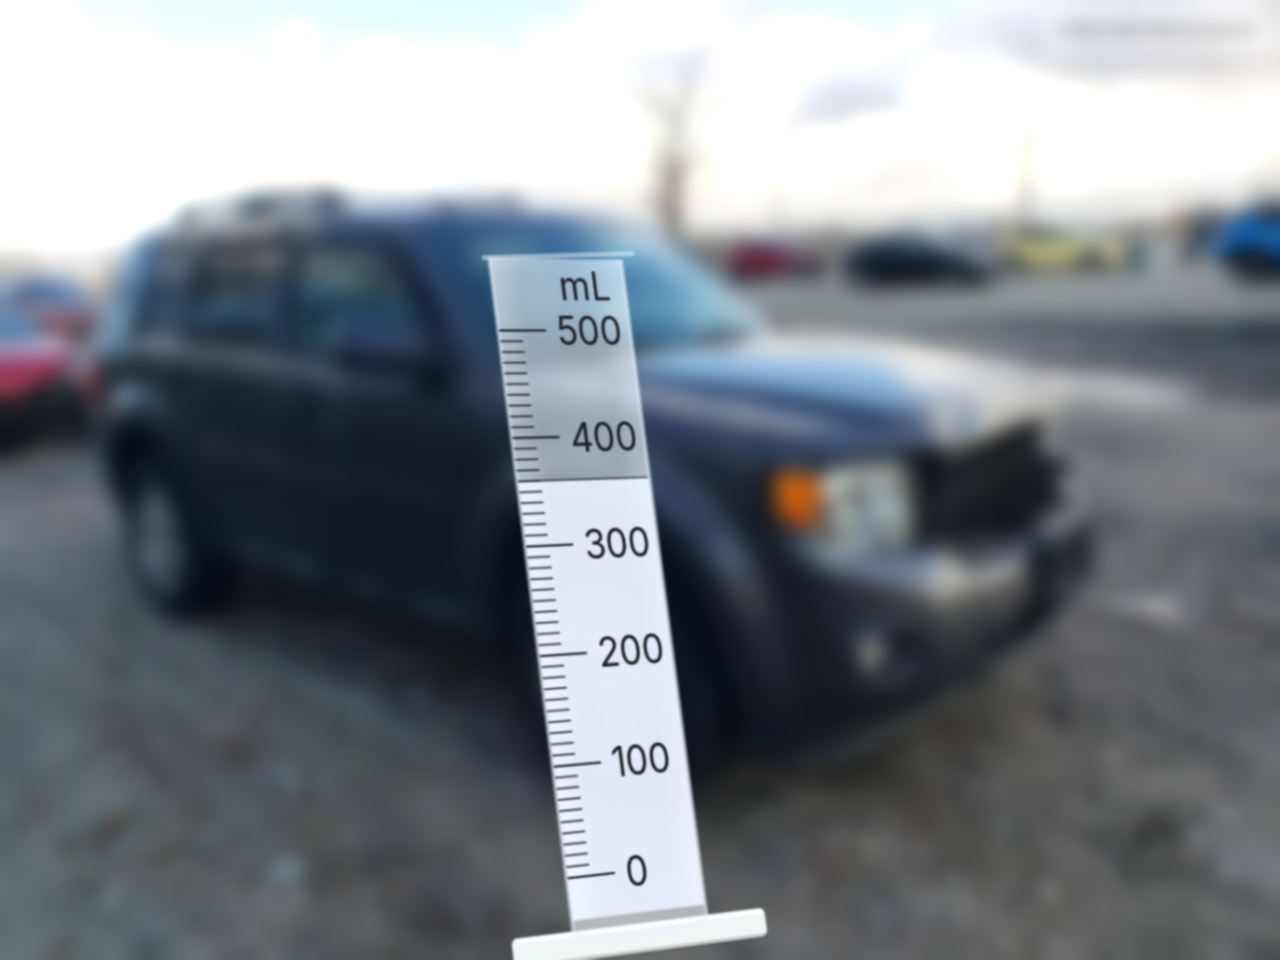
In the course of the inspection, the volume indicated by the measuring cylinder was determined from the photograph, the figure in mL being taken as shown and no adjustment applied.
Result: 360 mL
